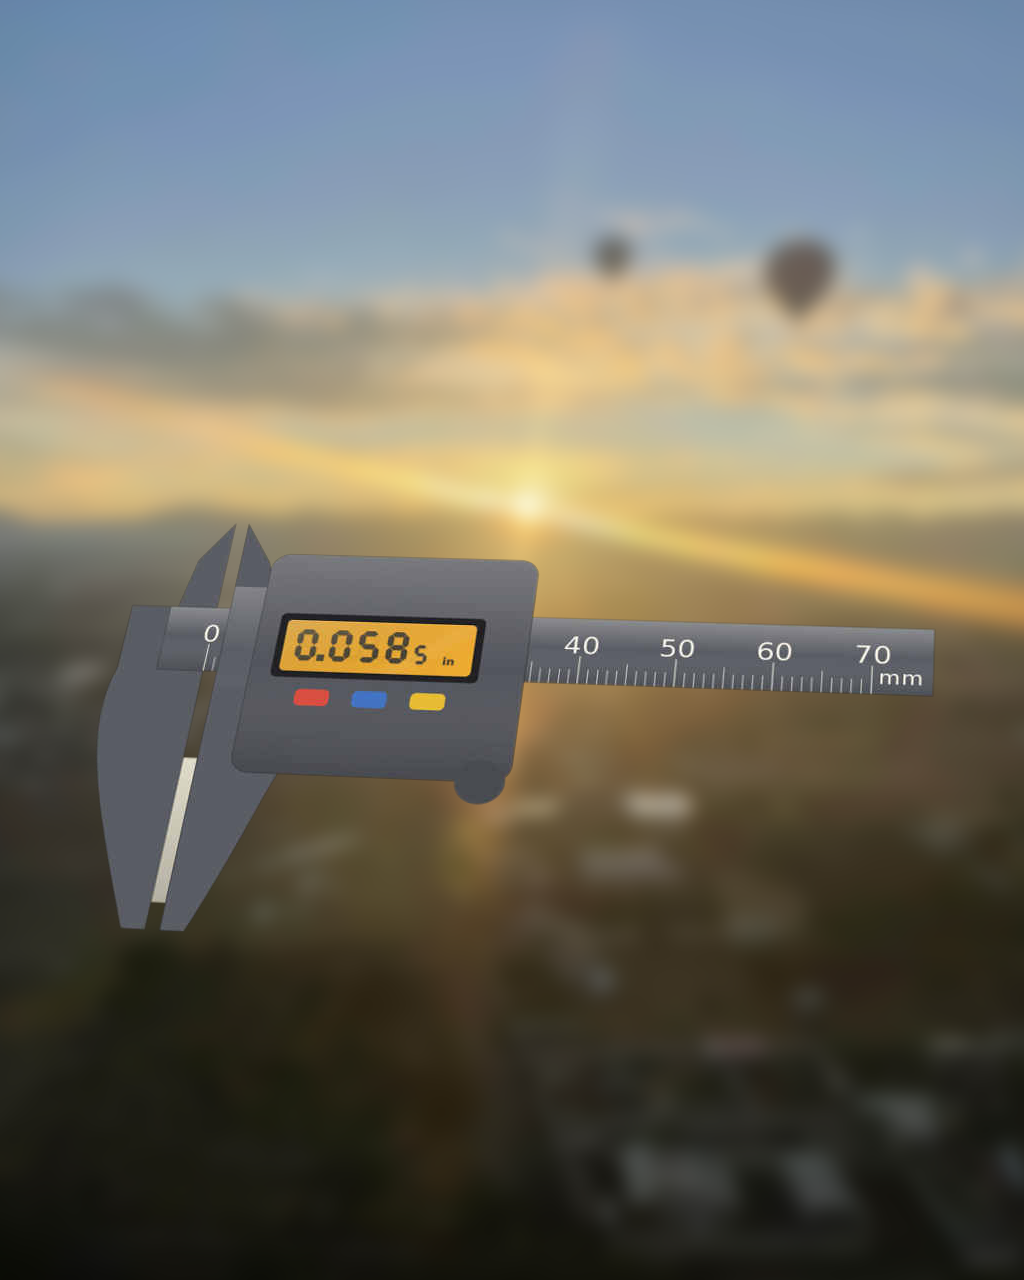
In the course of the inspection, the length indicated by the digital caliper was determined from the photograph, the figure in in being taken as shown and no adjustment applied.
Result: 0.0585 in
